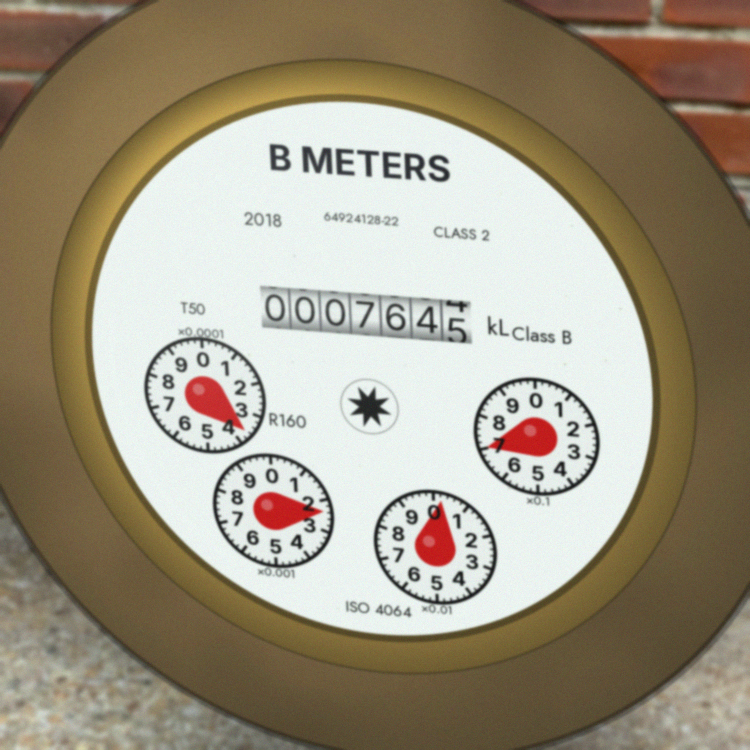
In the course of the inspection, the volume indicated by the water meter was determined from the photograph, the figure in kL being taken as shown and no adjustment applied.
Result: 7644.7023 kL
